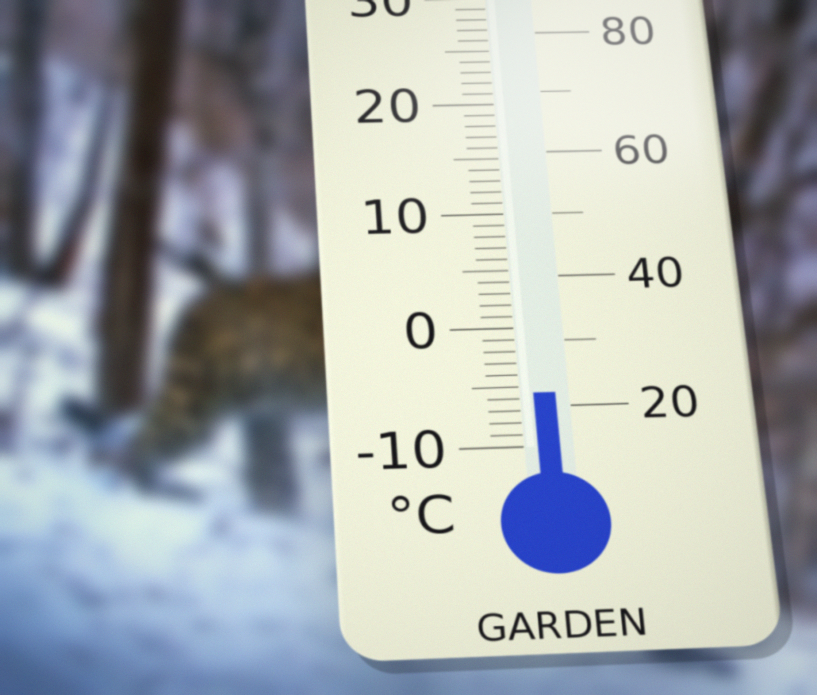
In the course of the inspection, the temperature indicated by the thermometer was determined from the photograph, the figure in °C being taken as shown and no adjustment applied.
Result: -5.5 °C
